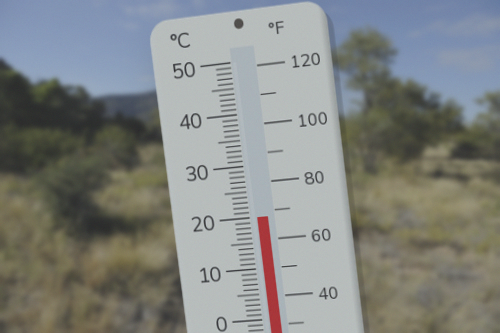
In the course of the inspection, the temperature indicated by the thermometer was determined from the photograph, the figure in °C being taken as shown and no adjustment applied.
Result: 20 °C
